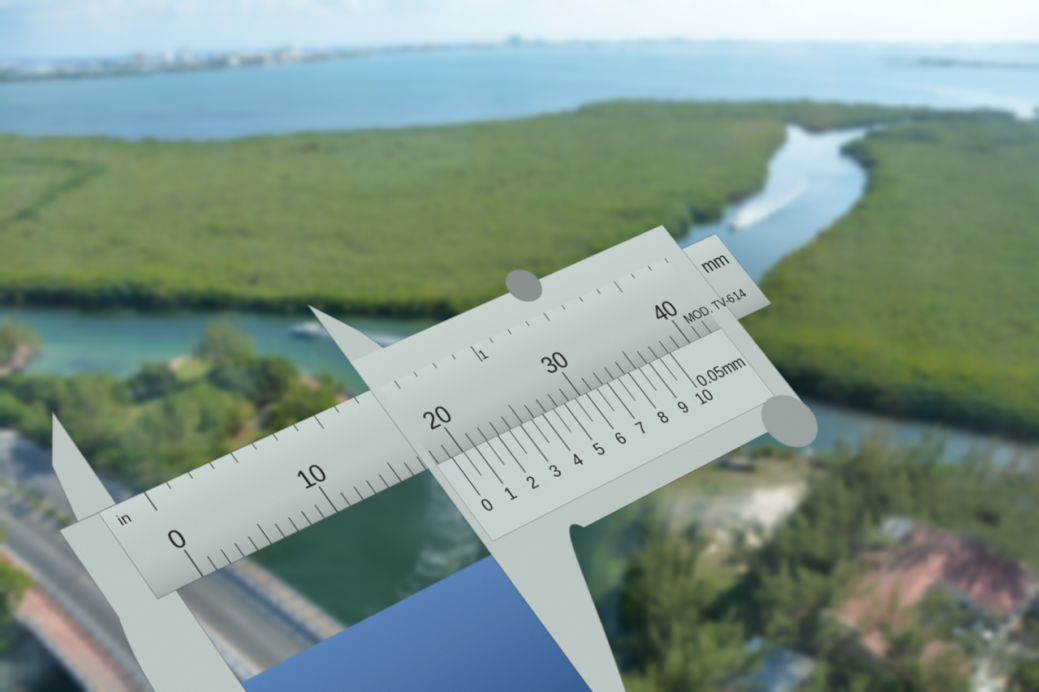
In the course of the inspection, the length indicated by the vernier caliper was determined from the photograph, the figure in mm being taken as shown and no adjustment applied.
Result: 19.1 mm
